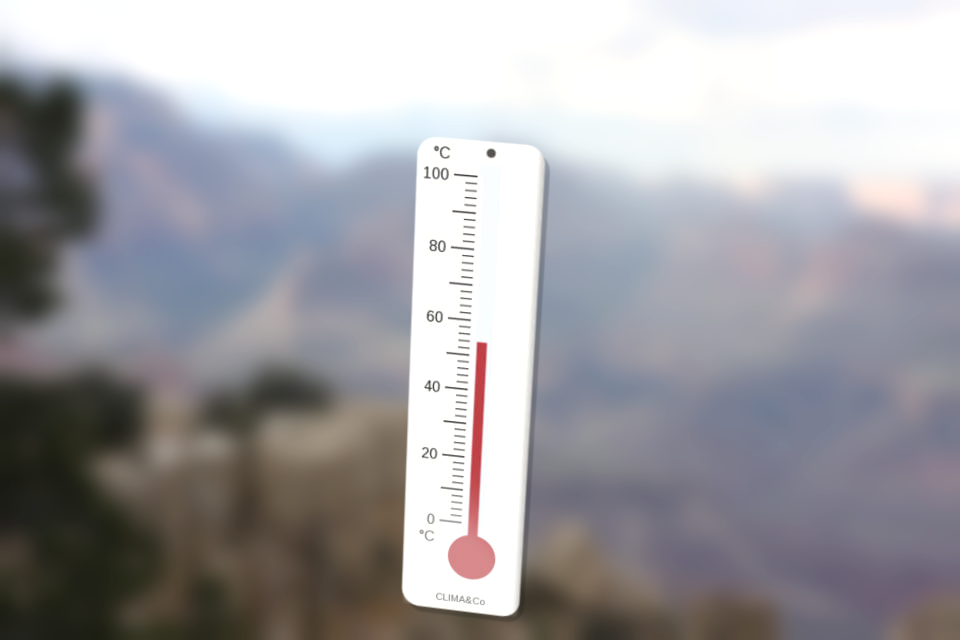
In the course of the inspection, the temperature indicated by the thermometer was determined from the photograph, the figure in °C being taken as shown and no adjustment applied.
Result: 54 °C
